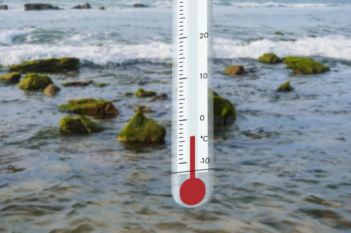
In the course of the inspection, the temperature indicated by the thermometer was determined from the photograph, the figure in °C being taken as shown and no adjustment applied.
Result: -4 °C
